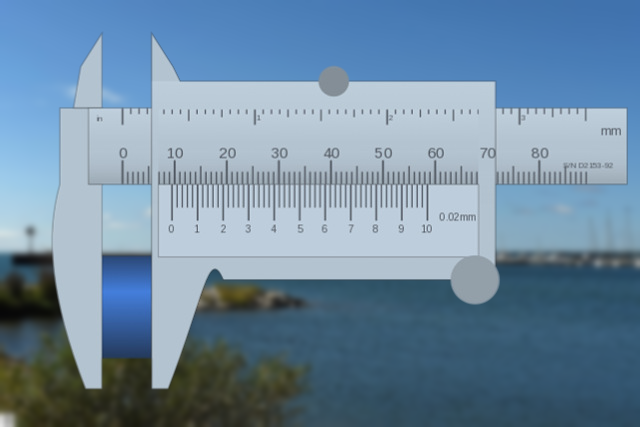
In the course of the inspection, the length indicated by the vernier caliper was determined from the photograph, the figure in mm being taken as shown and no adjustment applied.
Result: 9.5 mm
